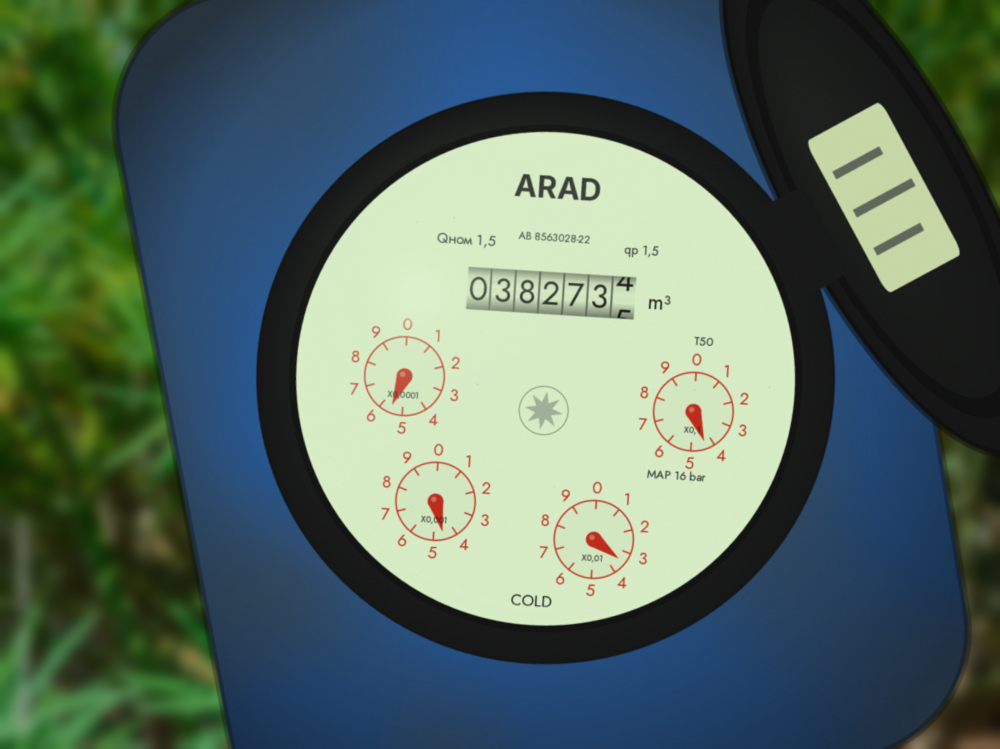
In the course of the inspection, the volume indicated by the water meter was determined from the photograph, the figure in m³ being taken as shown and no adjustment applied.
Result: 382734.4345 m³
